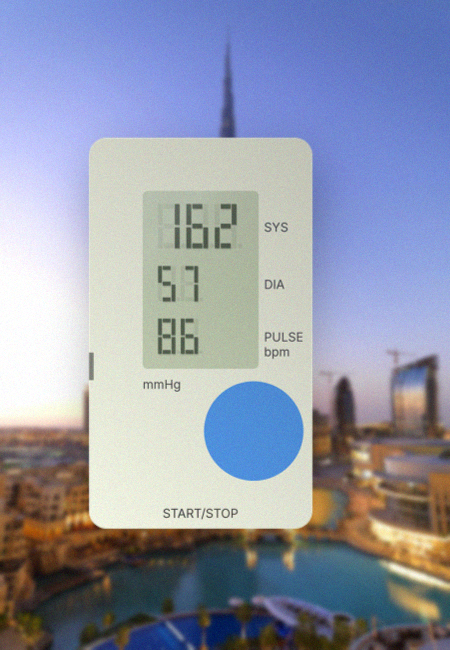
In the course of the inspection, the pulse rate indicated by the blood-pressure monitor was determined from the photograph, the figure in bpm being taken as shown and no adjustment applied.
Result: 86 bpm
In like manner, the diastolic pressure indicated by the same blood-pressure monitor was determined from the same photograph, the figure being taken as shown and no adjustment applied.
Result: 57 mmHg
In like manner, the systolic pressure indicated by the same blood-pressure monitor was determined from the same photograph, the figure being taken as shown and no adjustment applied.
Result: 162 mmHg
